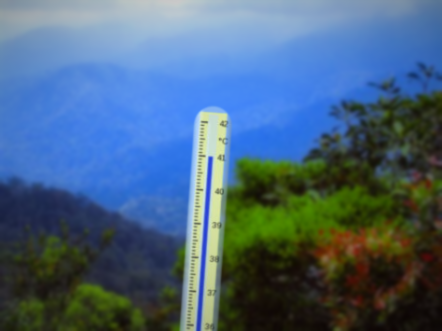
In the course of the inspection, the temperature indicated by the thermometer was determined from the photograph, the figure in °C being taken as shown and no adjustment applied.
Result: 41 °C
